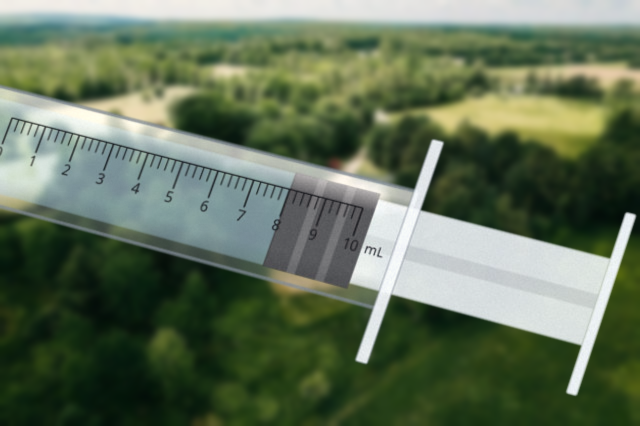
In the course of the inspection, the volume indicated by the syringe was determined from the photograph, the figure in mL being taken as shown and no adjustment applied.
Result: 8 mL
